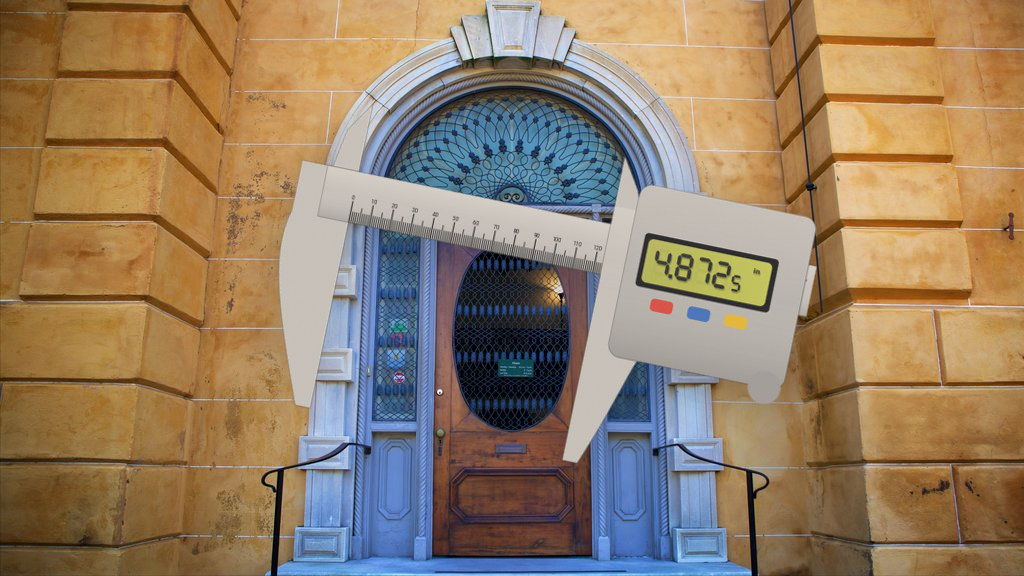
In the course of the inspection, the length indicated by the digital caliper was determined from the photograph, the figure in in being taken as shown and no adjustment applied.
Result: 4.8725 in
